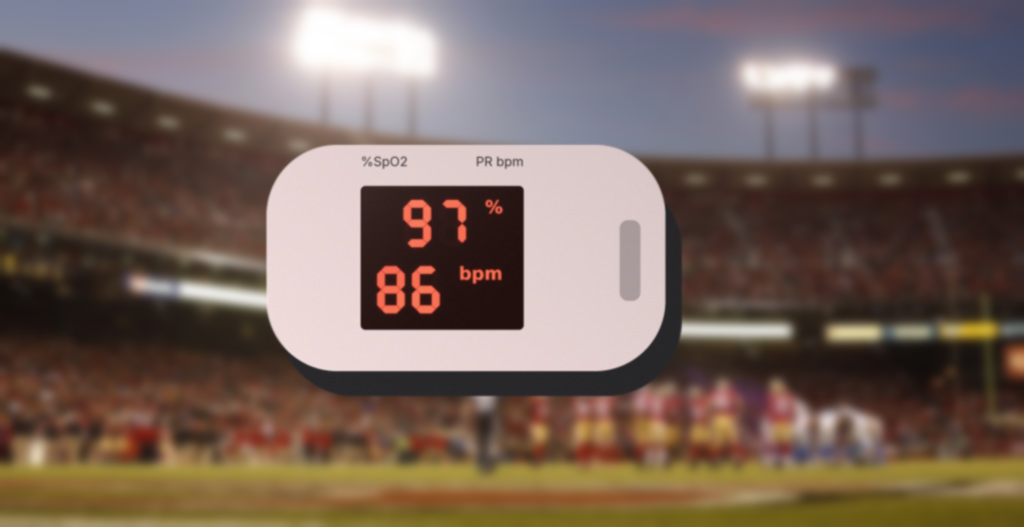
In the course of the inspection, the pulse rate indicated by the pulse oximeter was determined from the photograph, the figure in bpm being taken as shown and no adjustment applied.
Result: 86 bpm
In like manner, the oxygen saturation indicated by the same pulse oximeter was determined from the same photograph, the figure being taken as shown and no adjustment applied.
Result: 97 %
